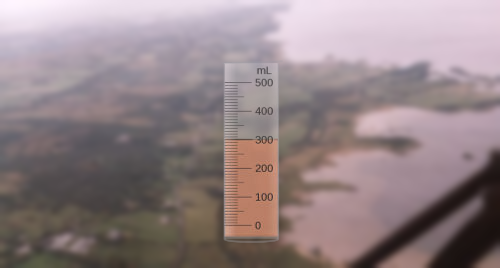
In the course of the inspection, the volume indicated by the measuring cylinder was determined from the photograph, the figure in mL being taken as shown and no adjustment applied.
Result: 300 mL
